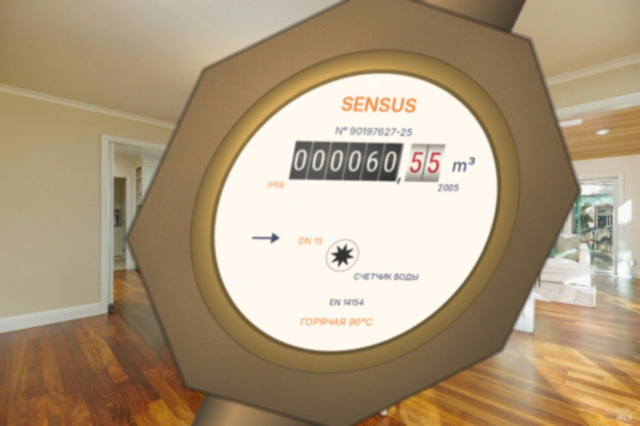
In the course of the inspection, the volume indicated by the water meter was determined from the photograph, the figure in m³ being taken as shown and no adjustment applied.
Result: 60.55 m³
